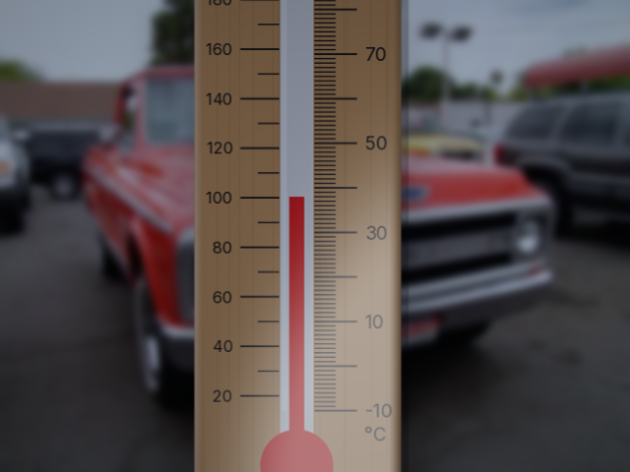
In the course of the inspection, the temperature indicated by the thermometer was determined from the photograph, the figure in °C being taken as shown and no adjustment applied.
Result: 38 °C
